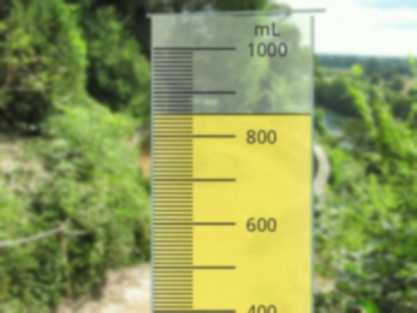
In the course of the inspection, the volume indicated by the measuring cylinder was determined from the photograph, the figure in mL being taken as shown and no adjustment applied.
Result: 850 mL
